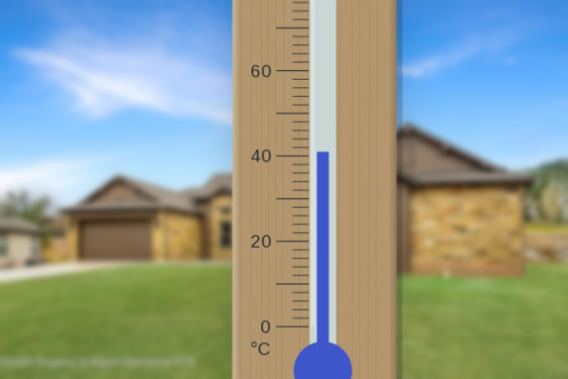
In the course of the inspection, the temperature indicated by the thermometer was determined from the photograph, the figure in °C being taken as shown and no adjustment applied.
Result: 41 °C
